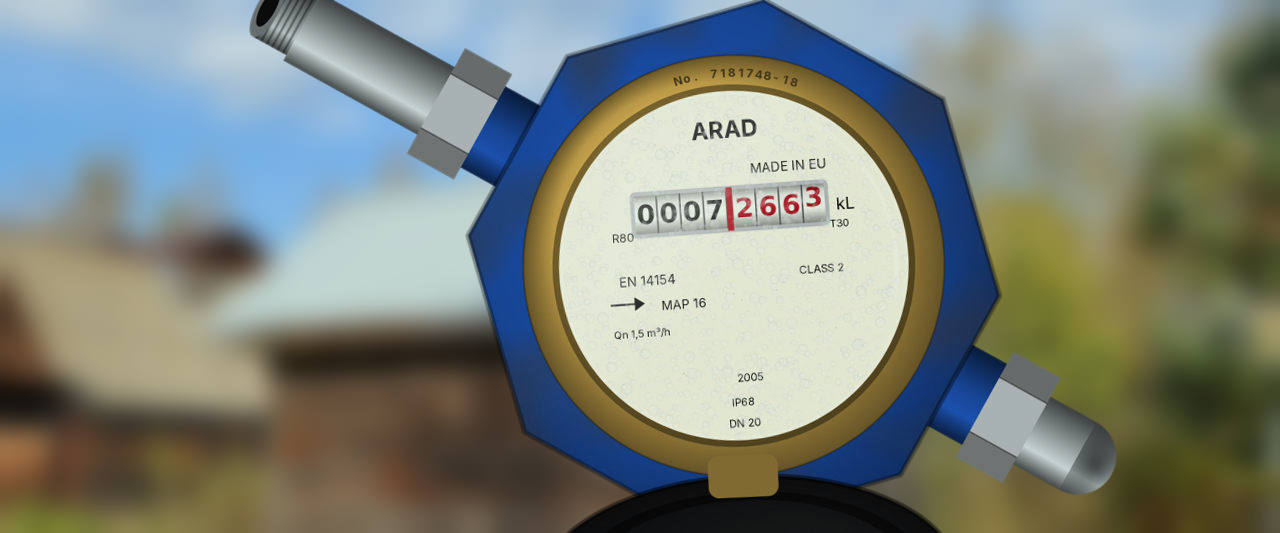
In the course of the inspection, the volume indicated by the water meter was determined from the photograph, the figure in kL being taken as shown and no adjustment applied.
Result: 7.2663 kL
